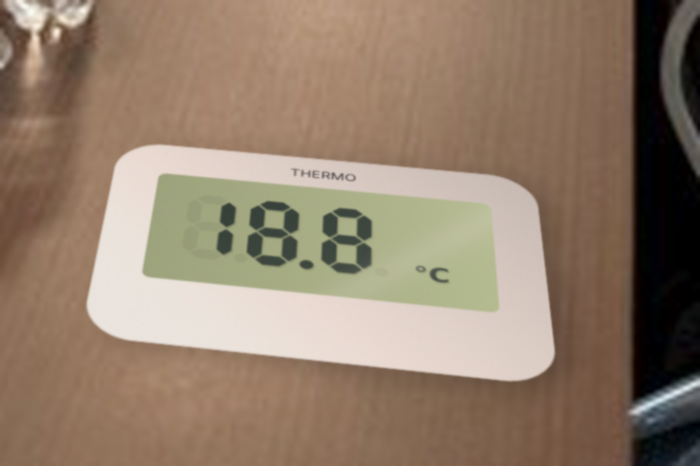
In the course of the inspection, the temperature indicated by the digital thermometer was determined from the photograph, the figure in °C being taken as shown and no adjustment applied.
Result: 18.8 °C
